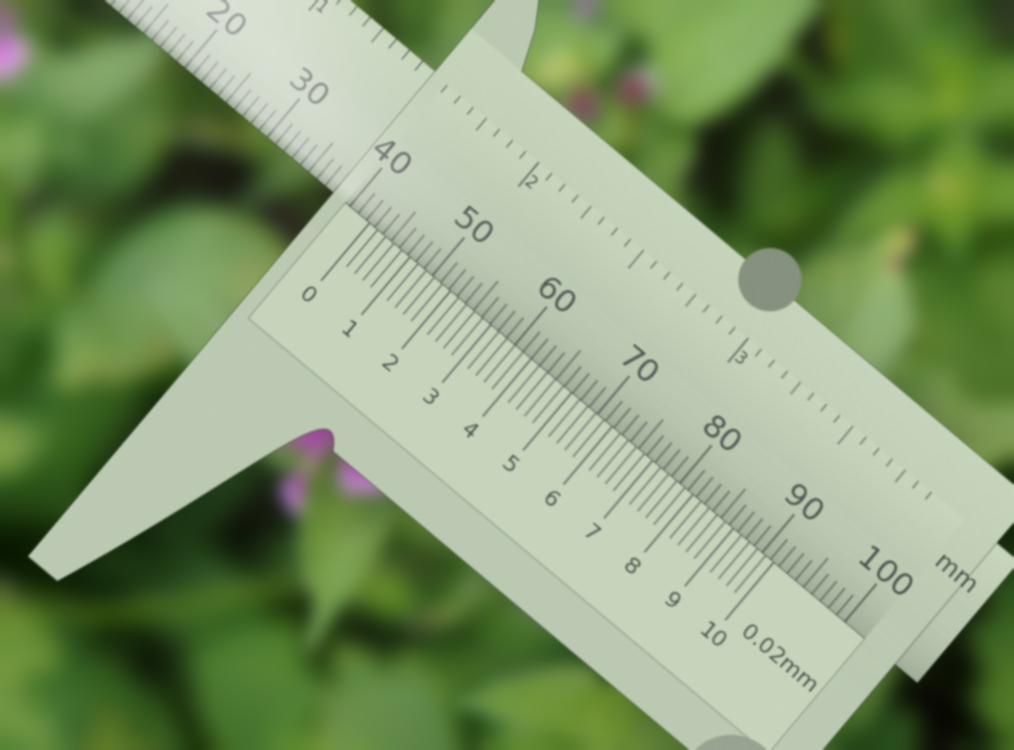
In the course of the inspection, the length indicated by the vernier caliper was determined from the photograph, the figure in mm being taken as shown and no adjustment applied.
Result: 42.4 mm
